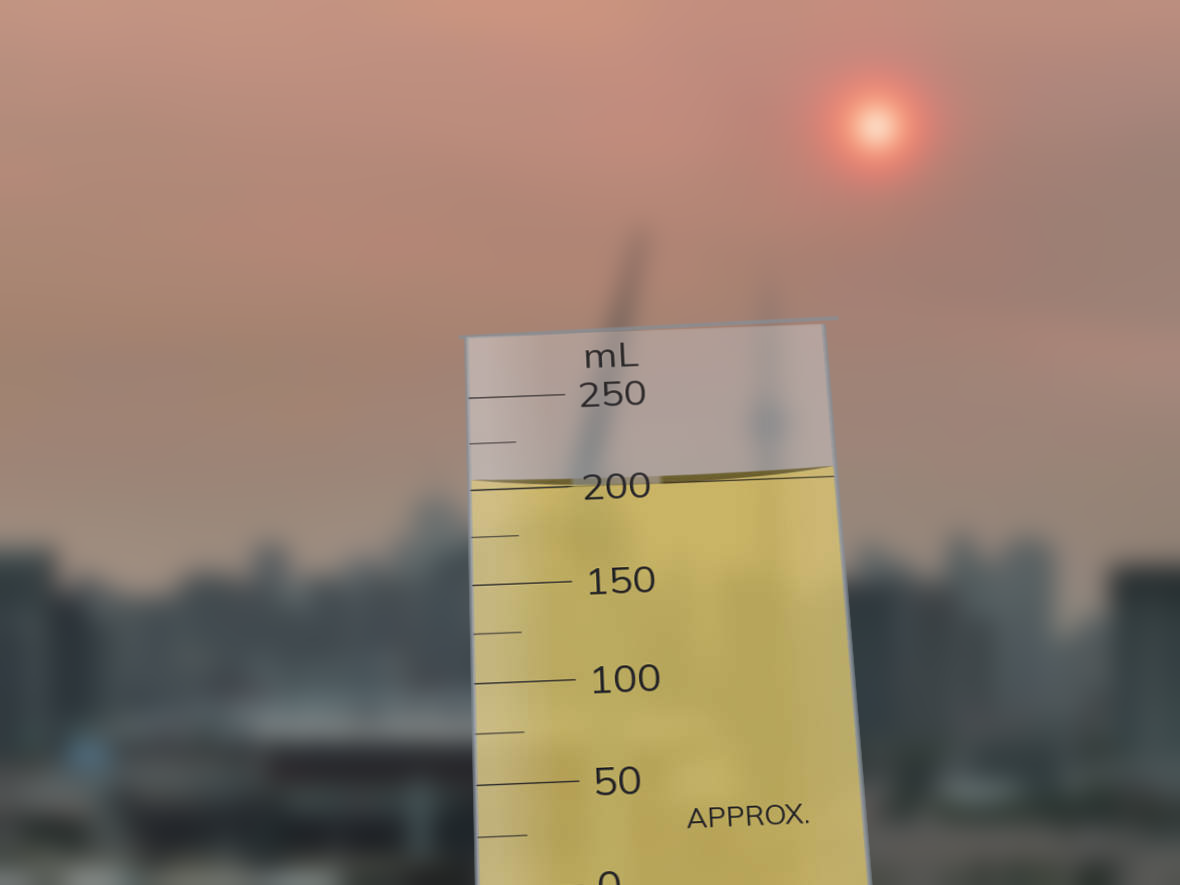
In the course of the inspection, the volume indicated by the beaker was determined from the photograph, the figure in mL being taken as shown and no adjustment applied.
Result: 200 mL
